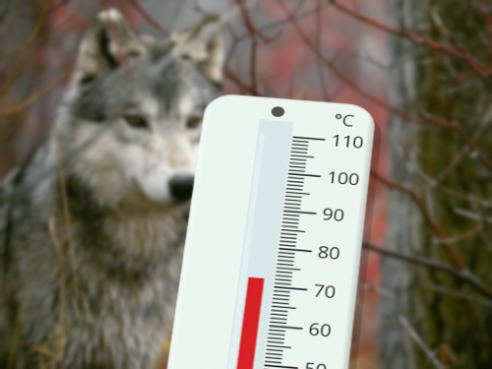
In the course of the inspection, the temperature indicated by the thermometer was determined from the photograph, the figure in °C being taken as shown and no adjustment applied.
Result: 72 °C
